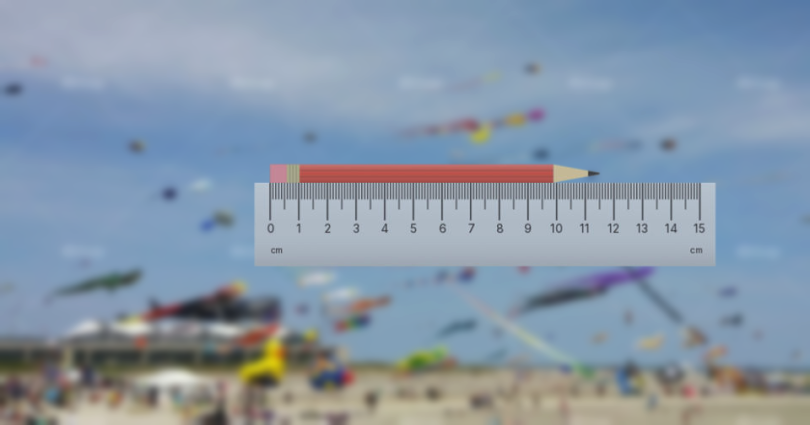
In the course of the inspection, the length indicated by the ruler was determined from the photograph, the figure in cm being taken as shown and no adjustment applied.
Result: 11.5 cm
